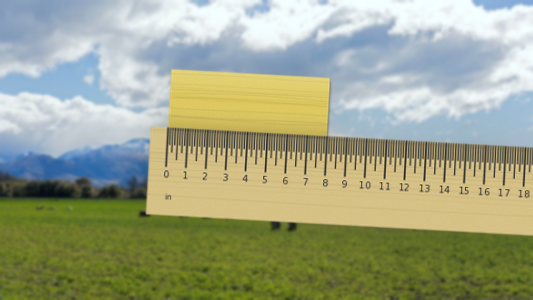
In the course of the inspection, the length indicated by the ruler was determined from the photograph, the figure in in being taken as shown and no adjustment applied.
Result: 8 in
